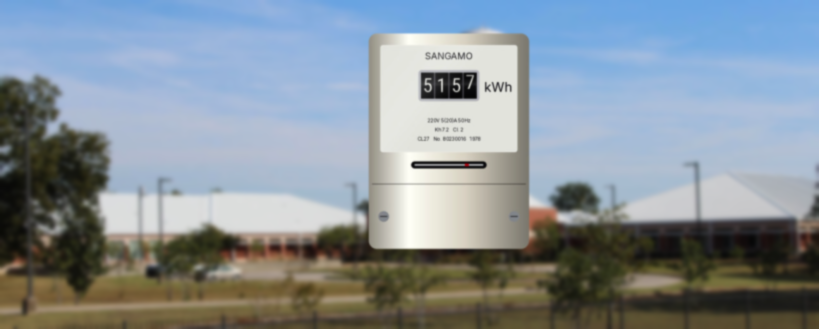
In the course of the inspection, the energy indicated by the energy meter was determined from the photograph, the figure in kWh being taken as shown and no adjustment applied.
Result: 5157 kWh
